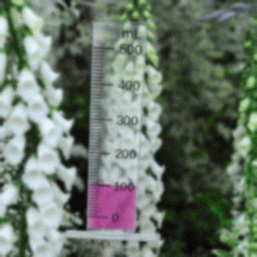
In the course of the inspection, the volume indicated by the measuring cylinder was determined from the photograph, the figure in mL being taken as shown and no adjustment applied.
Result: 100 mL
